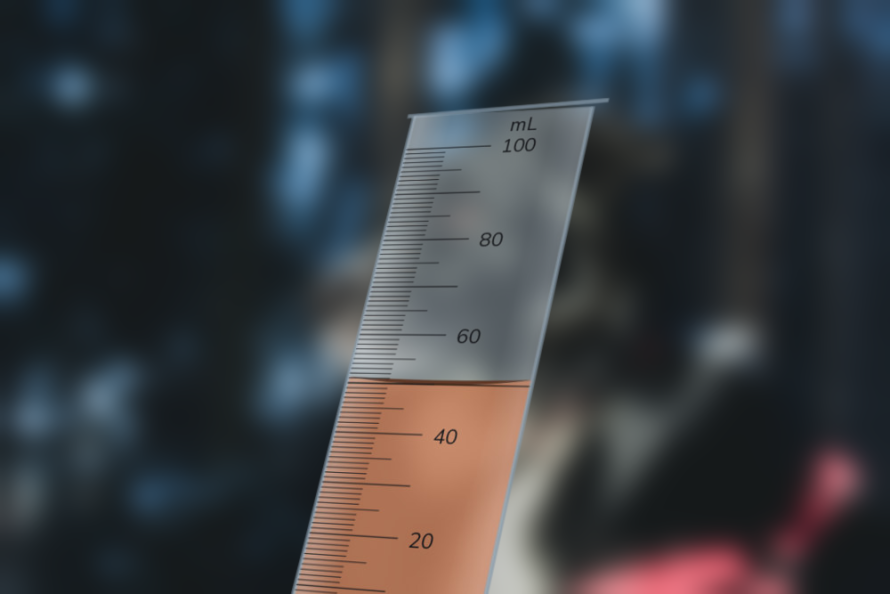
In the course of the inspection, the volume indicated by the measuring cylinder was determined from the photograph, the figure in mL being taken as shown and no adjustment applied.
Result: 50 mL
